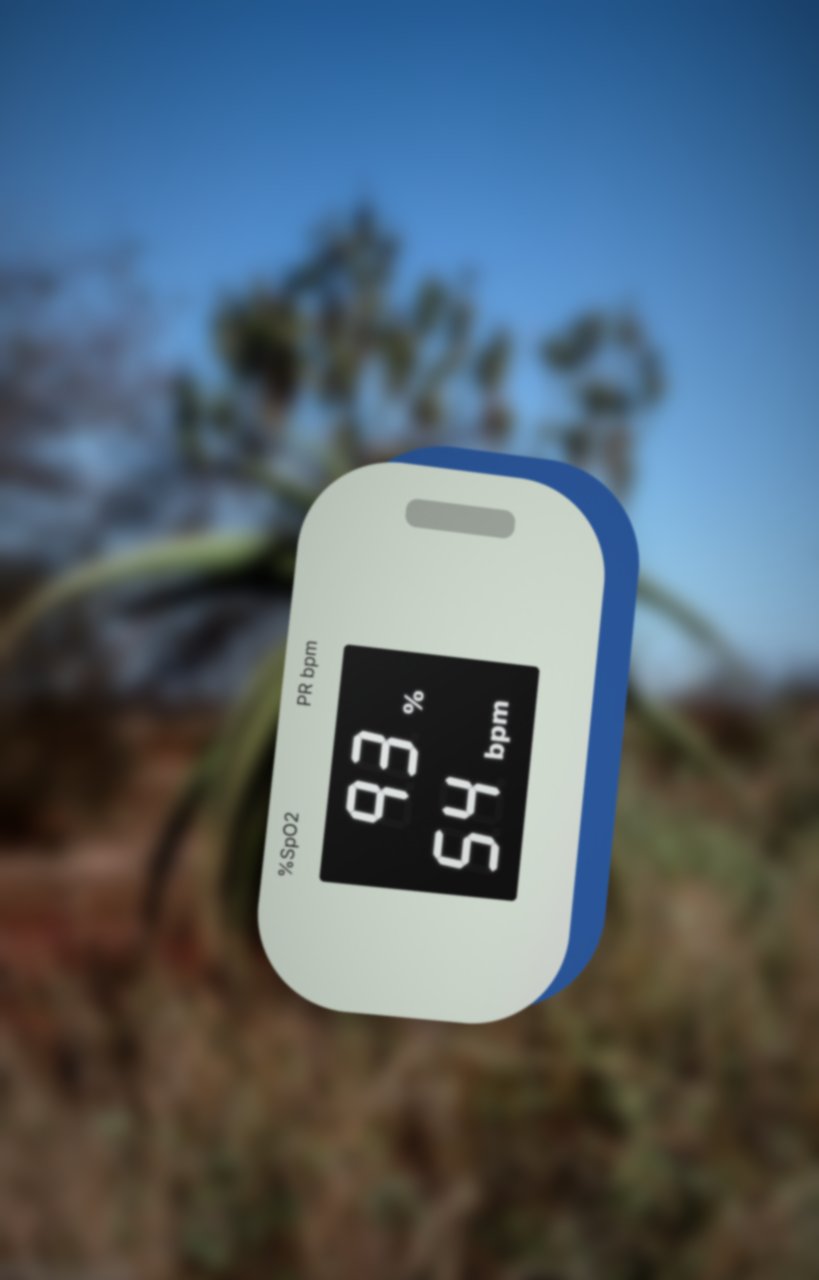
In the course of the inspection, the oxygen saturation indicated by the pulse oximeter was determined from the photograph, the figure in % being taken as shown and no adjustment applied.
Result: 93 %
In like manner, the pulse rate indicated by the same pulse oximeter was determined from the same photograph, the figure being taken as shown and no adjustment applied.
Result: 54 bpm
